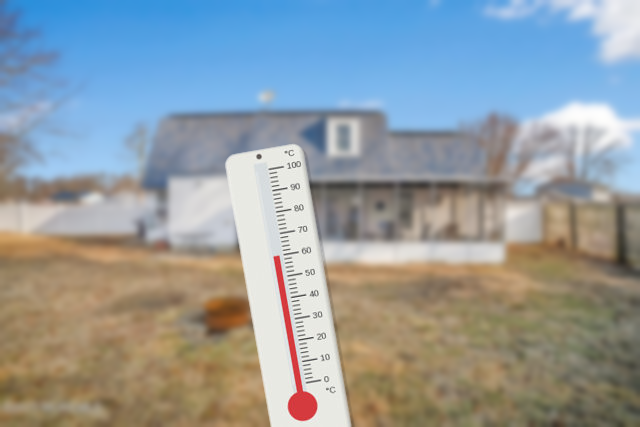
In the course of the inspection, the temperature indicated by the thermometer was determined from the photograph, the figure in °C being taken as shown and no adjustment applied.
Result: 60 °C
